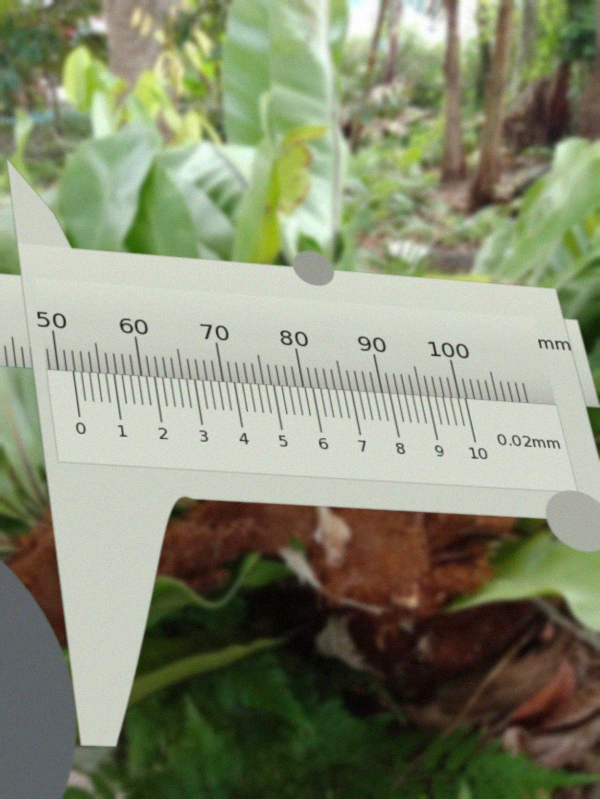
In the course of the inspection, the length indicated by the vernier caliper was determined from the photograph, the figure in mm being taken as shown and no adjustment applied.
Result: 51.8 mm
